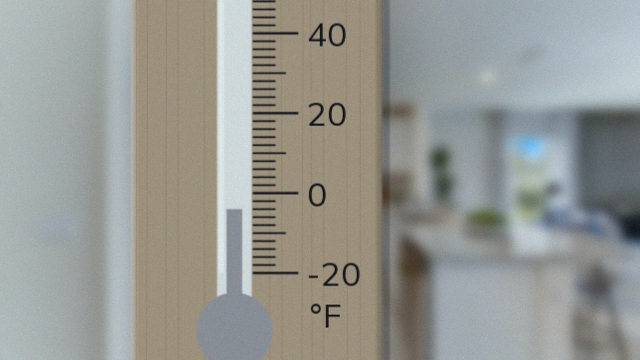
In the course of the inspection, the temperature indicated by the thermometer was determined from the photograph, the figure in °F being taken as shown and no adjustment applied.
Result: -4 °F
